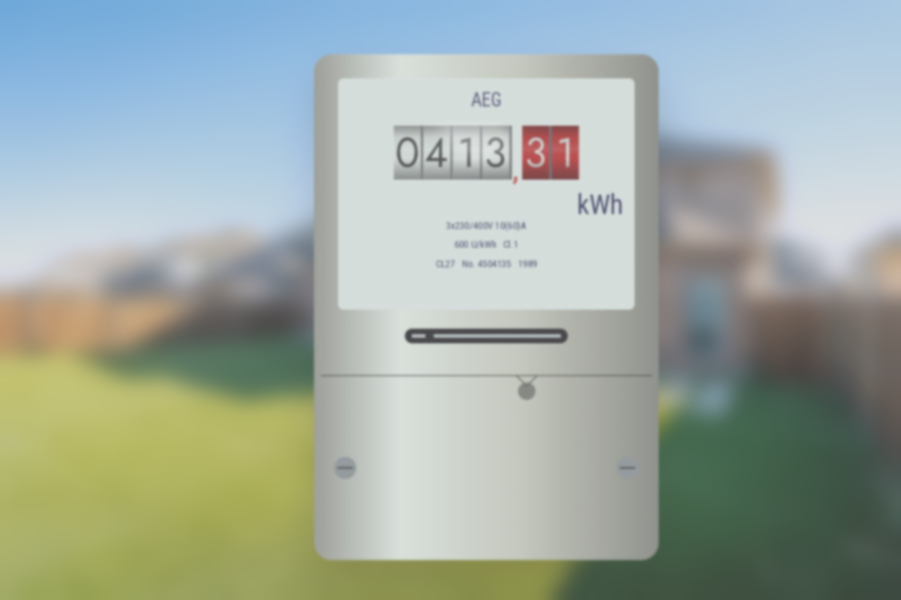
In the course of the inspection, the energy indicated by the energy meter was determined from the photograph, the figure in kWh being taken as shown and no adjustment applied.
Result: 413.31 kWh
